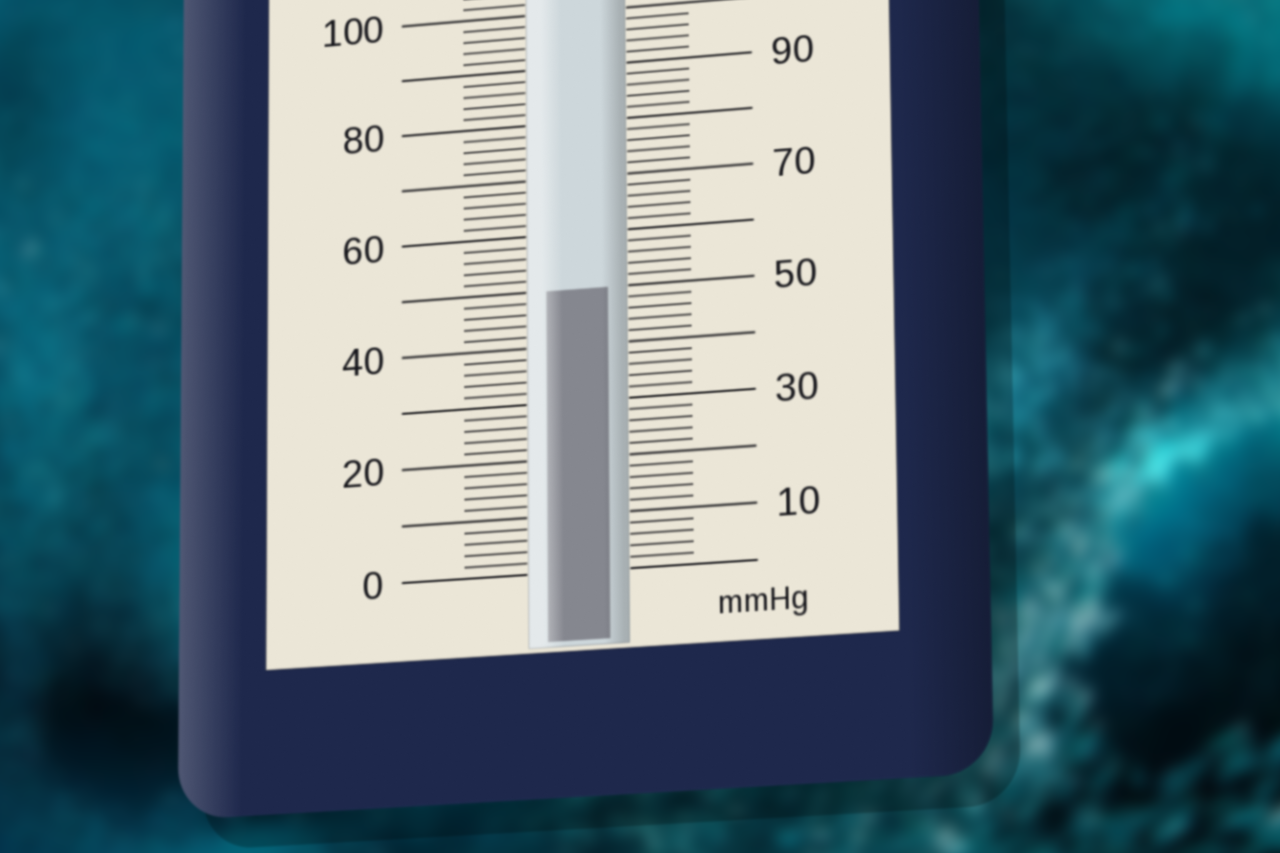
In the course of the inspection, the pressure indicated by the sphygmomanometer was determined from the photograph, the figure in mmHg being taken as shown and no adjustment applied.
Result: 50 mmHg
